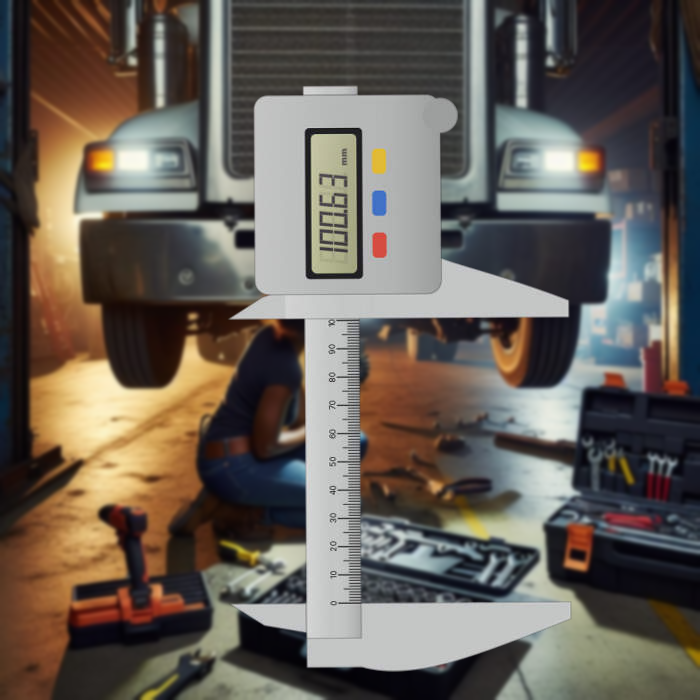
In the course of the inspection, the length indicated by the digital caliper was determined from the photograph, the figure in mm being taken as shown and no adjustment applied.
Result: 100.63 mm
